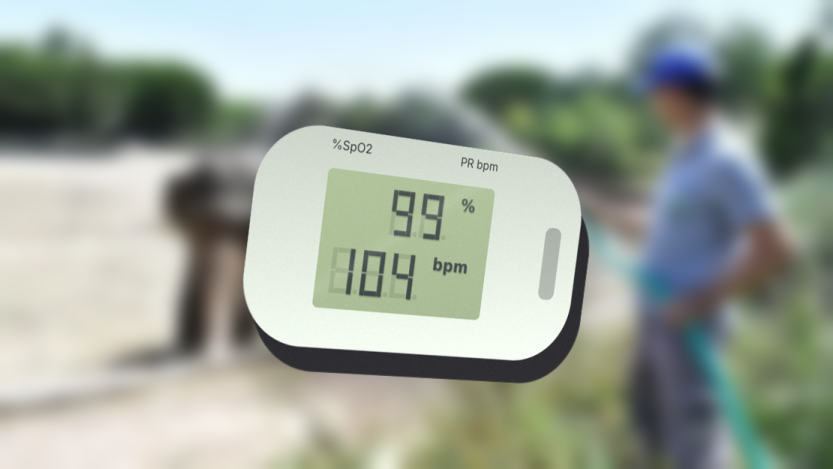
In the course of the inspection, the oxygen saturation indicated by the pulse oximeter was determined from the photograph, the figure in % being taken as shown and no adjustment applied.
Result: 99 %
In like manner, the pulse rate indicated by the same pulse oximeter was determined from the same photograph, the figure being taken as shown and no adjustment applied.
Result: 104 bpm
